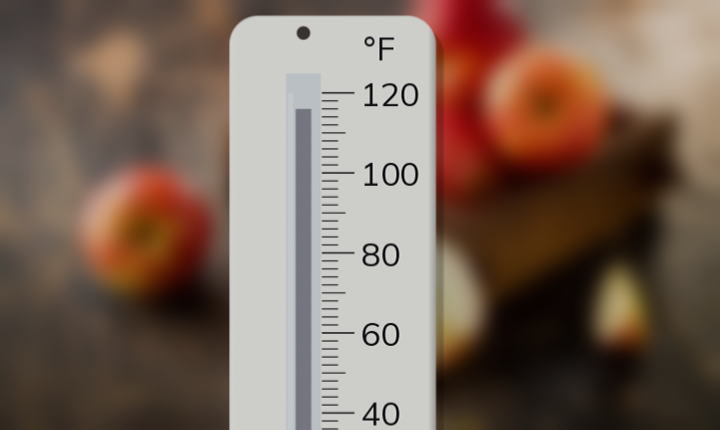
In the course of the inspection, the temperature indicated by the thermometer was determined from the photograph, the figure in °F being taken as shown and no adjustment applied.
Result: 116 °F
